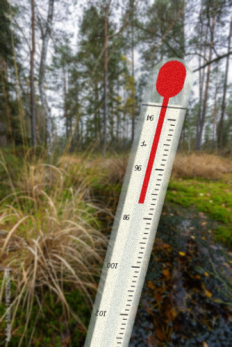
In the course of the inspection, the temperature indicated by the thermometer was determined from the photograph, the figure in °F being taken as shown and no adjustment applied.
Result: 97.4 °F
